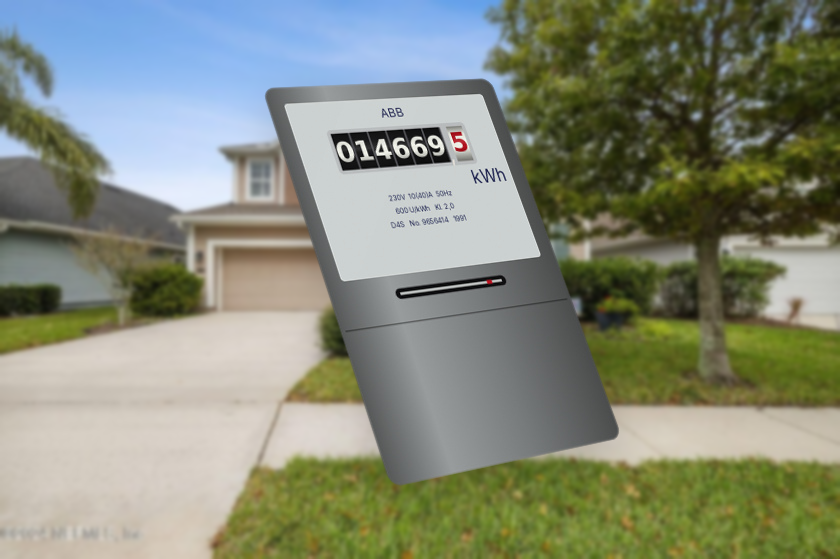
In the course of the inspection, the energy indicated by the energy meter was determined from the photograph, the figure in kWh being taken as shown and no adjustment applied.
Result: 14669.5 kWh
